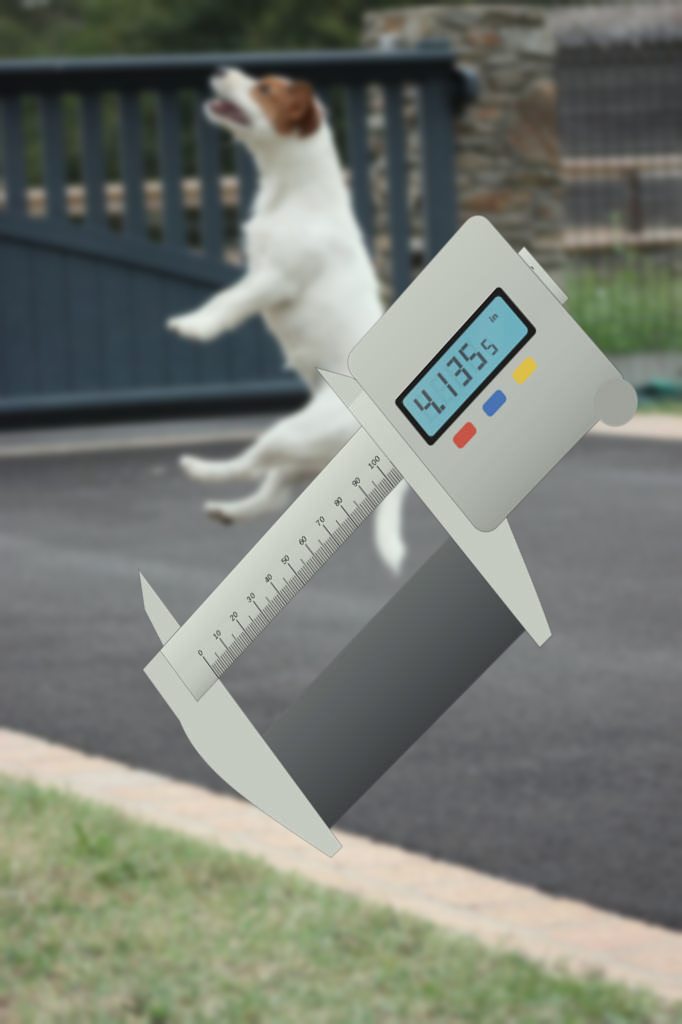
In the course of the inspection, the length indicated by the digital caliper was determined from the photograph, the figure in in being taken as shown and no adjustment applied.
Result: 4.1355 in
